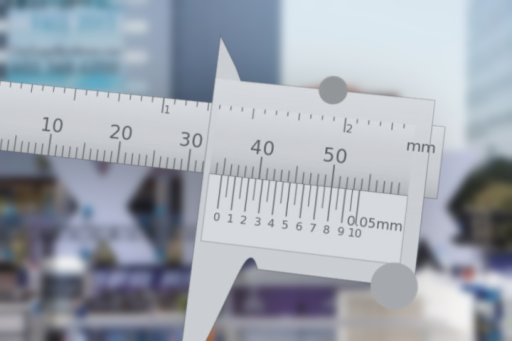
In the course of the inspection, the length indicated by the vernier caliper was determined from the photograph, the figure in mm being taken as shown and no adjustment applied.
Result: 34.8 mm
